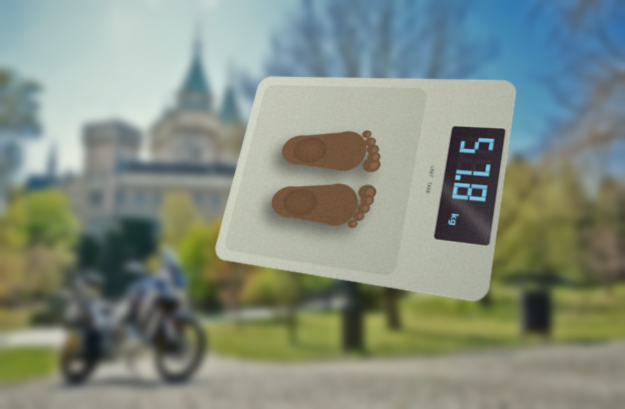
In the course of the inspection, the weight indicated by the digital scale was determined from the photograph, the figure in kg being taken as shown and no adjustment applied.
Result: 57.8 kg
